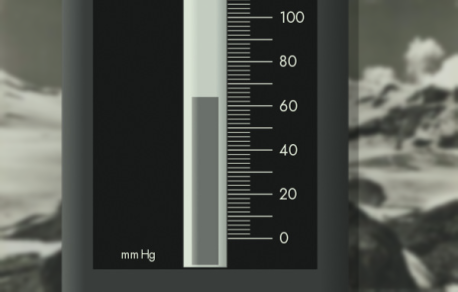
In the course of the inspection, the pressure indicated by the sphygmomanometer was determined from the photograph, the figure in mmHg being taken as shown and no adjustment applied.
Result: 64 mmHg
